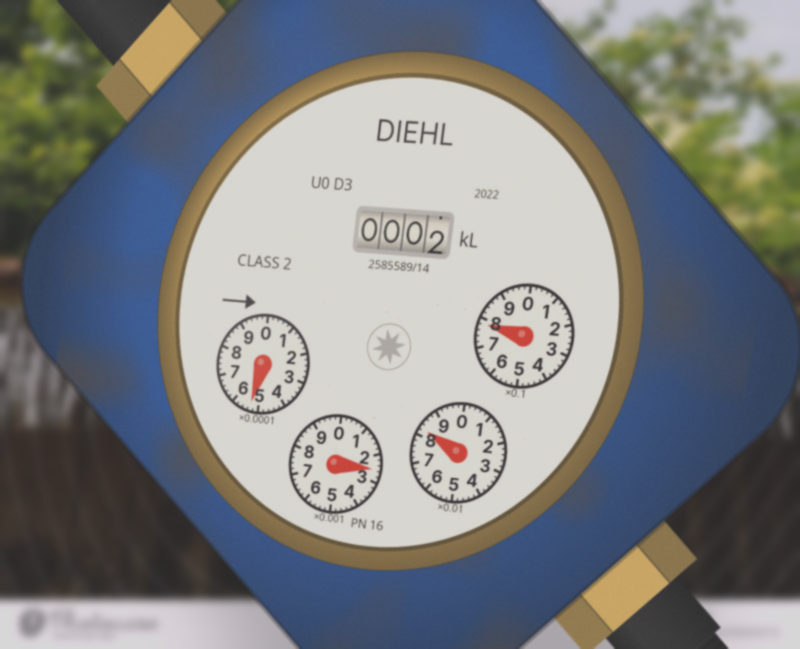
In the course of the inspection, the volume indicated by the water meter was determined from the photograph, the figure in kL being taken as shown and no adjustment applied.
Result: 1.7825 kL
